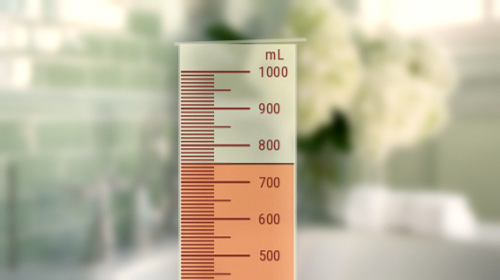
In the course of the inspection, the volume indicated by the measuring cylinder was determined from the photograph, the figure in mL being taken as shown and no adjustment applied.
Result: 750 mL
